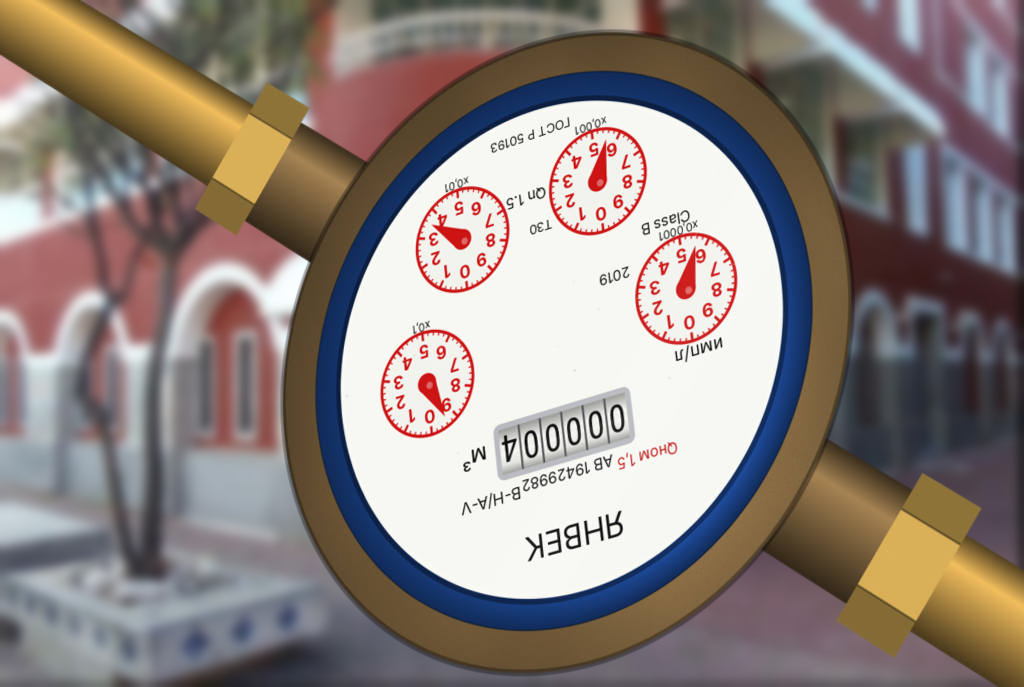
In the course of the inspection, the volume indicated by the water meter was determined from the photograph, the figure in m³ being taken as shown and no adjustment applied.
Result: 3.9355 m³
